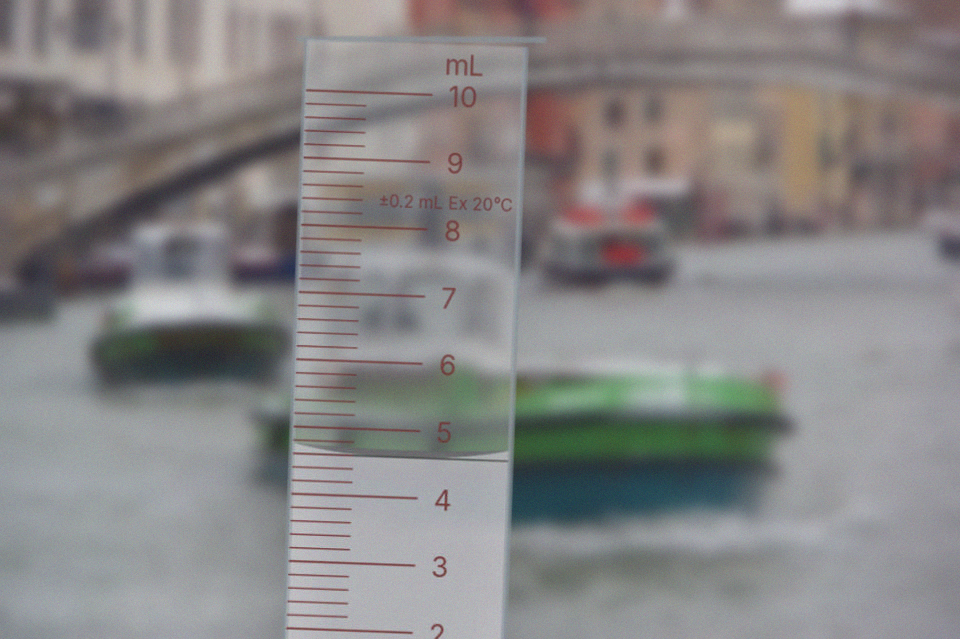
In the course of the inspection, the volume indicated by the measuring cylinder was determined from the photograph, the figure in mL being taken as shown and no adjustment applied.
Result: 4.6 mL
